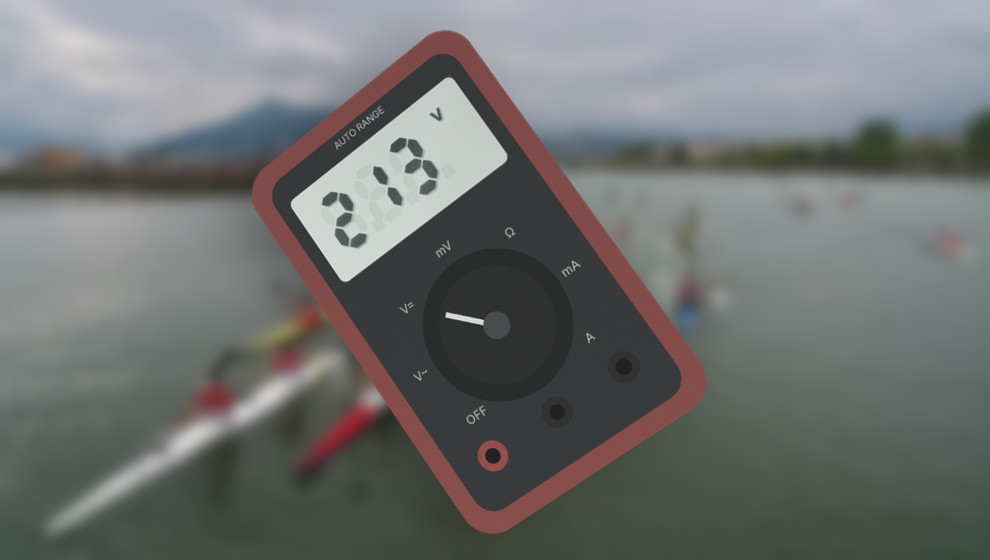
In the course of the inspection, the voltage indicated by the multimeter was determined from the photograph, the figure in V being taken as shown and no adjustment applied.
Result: 213 V
